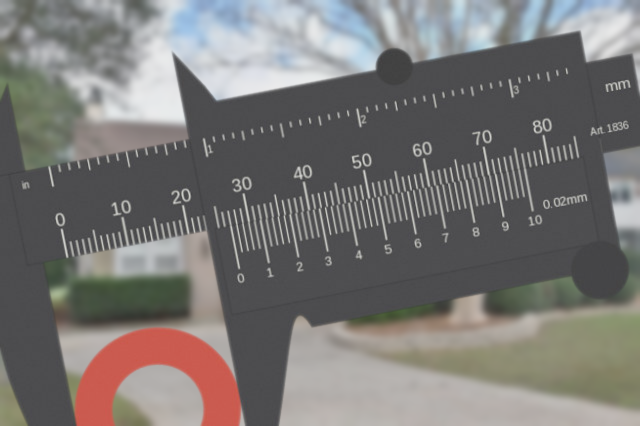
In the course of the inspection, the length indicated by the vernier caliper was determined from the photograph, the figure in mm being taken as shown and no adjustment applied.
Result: 27.0 mm
